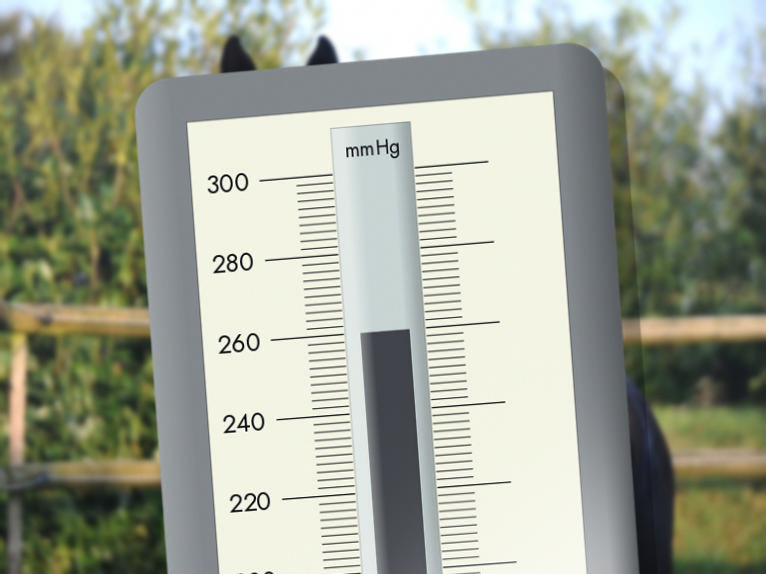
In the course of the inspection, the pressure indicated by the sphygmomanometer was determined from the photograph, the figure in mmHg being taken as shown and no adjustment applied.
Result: 260 mmHg
